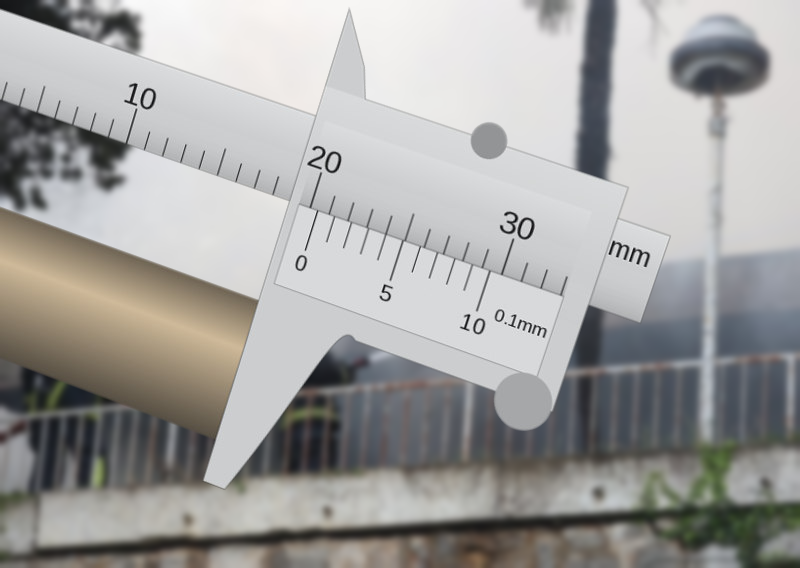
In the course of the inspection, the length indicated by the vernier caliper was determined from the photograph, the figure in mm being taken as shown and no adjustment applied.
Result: 20.4 mm
